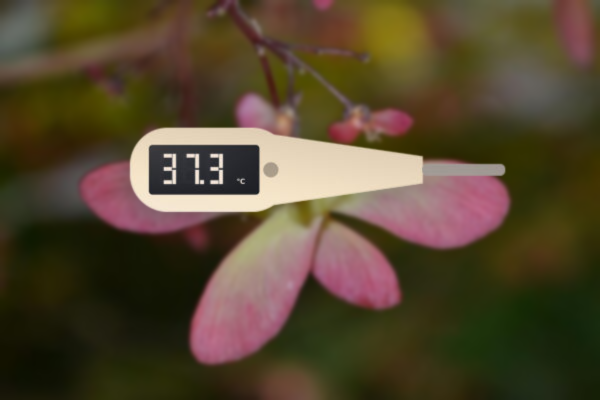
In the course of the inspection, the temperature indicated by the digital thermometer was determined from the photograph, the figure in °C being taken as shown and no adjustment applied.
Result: 37.3 °C
